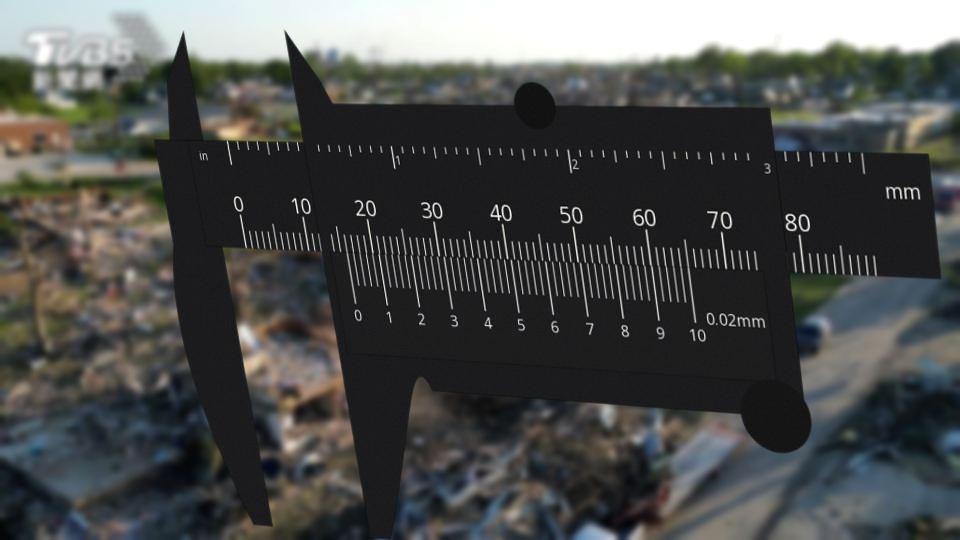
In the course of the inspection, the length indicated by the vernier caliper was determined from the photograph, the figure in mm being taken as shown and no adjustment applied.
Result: 16.0 mm
